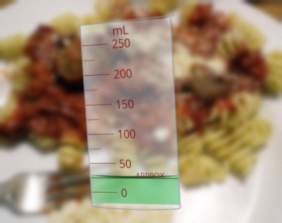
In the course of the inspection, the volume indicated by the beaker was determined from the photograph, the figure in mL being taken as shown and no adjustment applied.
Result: 25 mL
